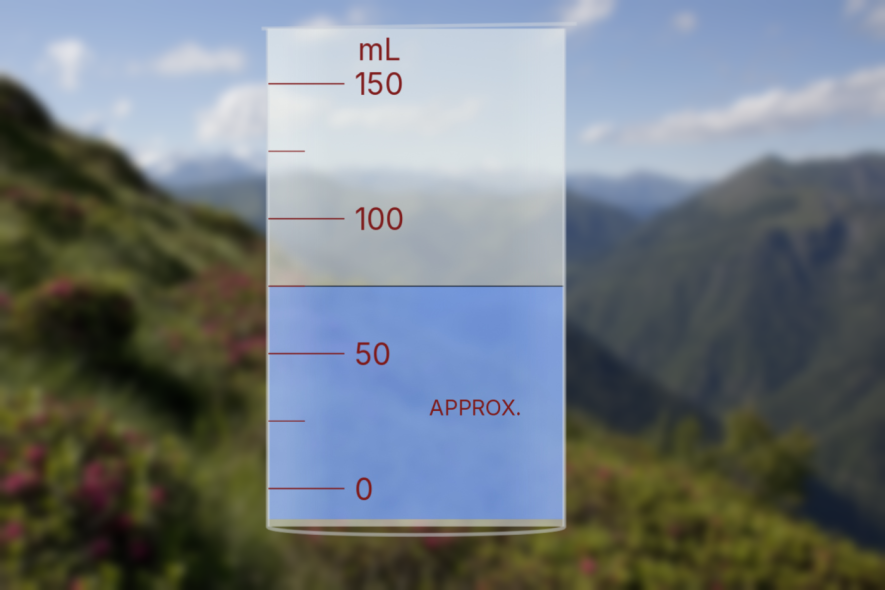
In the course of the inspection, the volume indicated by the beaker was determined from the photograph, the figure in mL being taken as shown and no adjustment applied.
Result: 75 mL
